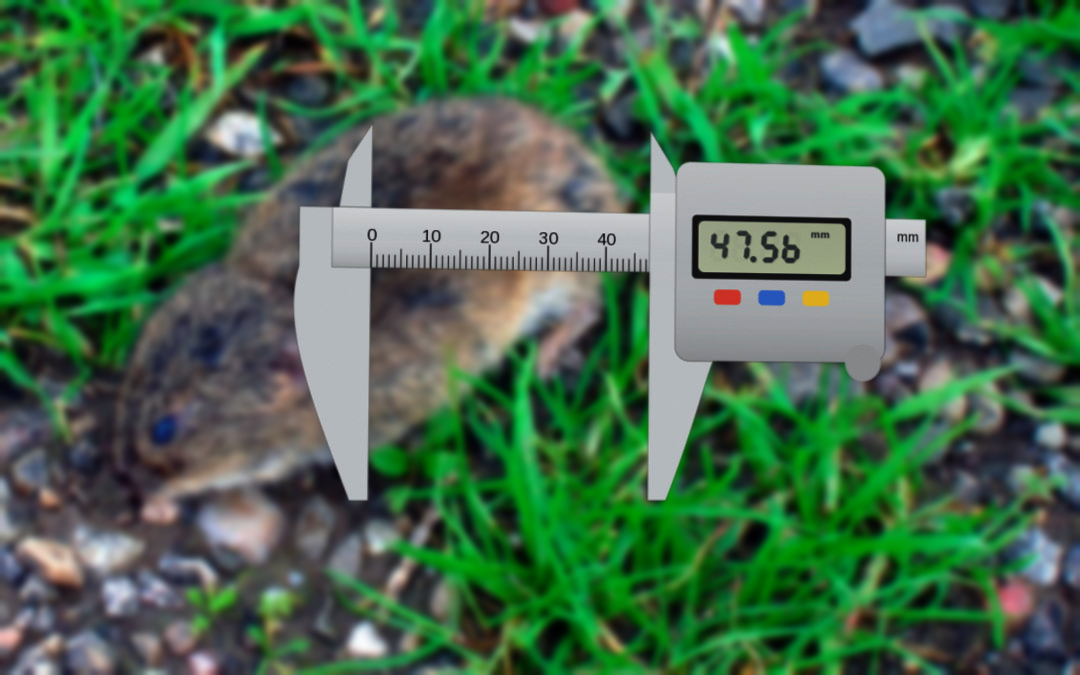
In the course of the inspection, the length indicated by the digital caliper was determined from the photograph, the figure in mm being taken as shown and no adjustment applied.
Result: 47.56 mm
